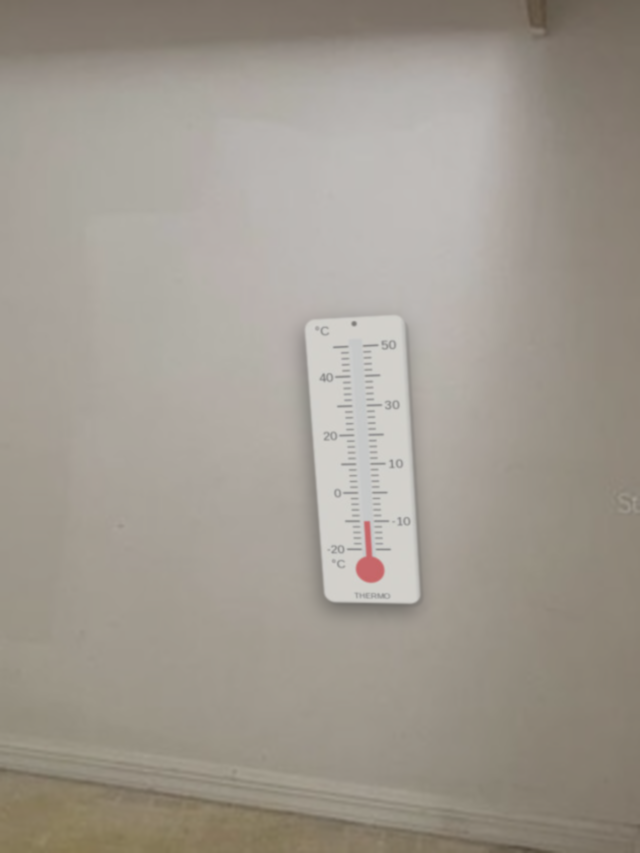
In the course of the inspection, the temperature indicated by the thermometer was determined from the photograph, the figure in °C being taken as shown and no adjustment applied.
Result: -10 °C
